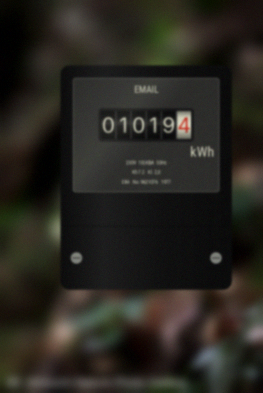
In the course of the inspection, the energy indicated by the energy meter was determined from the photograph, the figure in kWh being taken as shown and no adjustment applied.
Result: 1019.4 kWh
